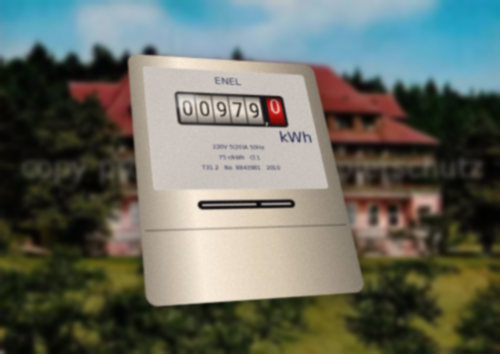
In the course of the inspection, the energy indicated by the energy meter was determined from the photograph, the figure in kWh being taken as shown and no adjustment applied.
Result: 979.0 kWh
